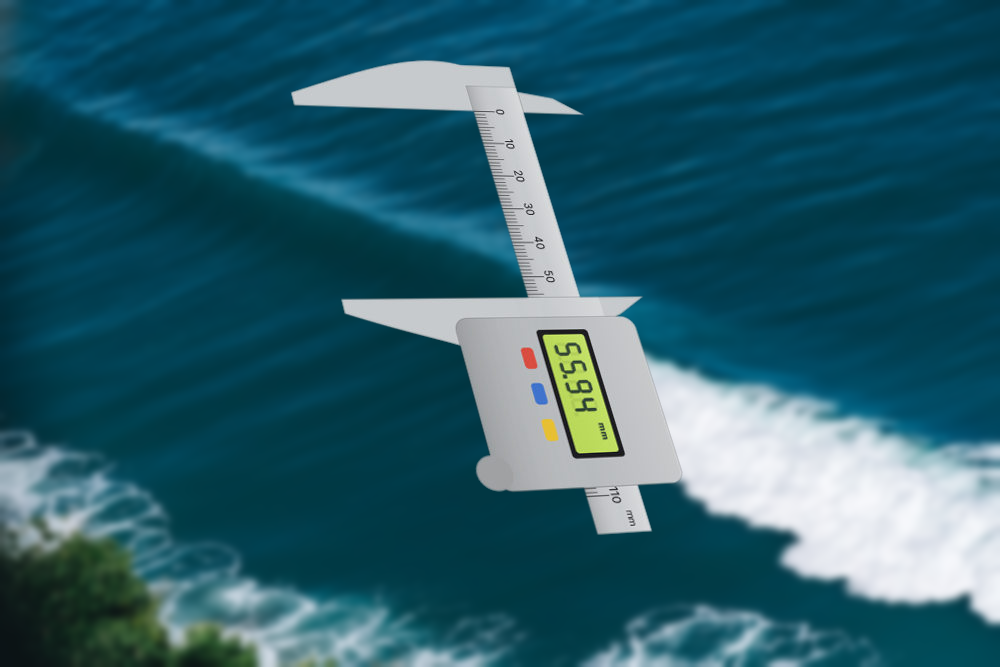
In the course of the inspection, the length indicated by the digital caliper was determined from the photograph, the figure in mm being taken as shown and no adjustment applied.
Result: 55.94 mm
